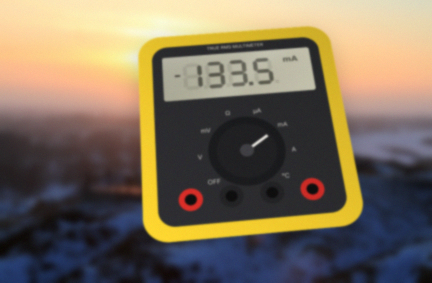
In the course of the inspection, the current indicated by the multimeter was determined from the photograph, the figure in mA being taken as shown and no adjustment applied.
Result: -133.5 mA
